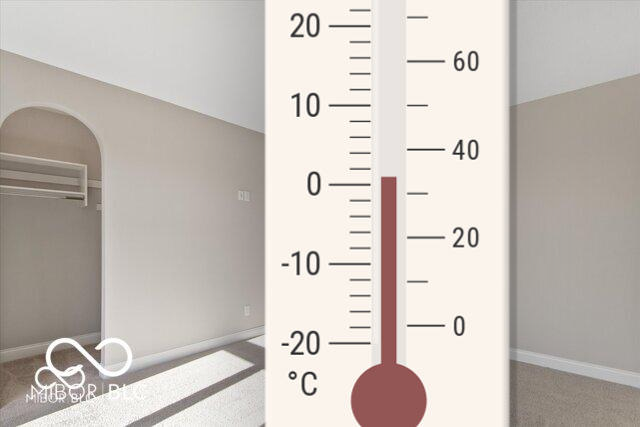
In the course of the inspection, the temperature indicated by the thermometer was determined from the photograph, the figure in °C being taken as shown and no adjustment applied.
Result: 1 °C
